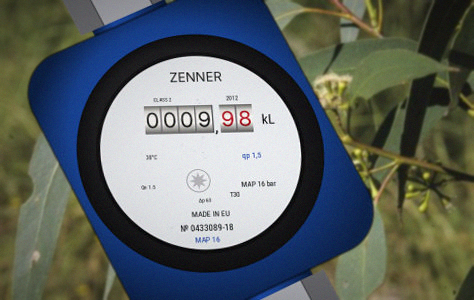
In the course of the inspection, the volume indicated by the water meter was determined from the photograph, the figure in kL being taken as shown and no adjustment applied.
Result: 9.98 kL
